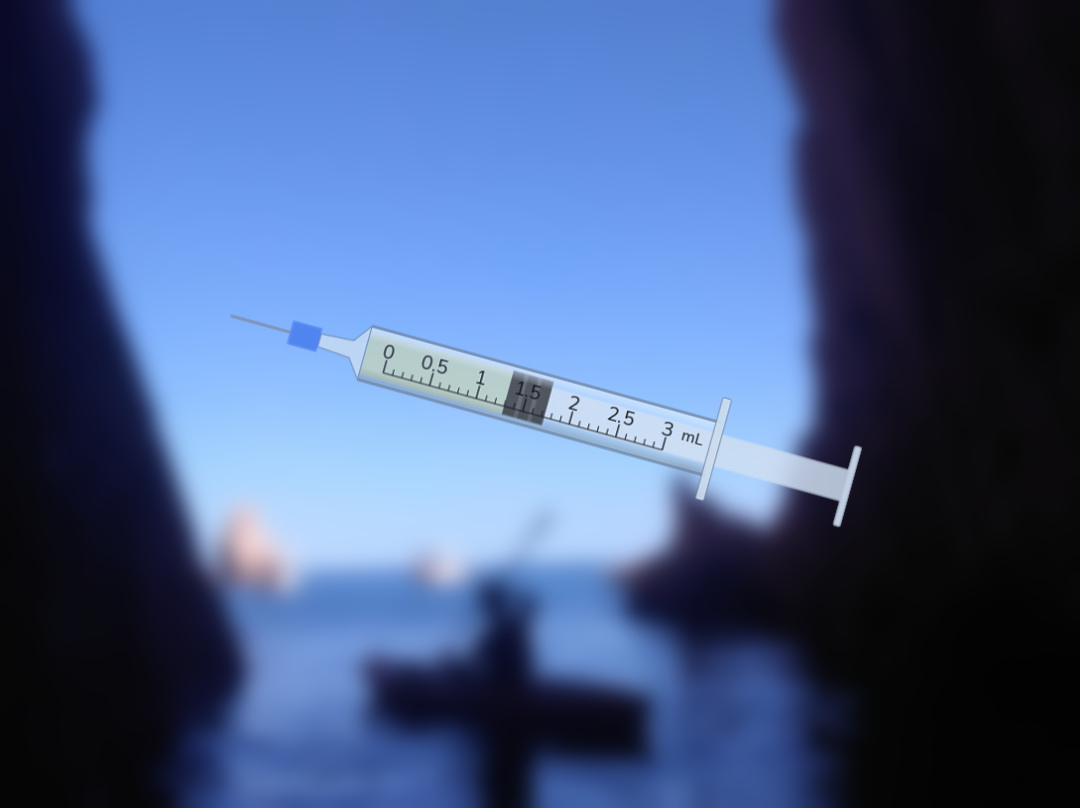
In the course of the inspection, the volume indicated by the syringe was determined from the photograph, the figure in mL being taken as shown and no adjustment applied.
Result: 1.3 mL
